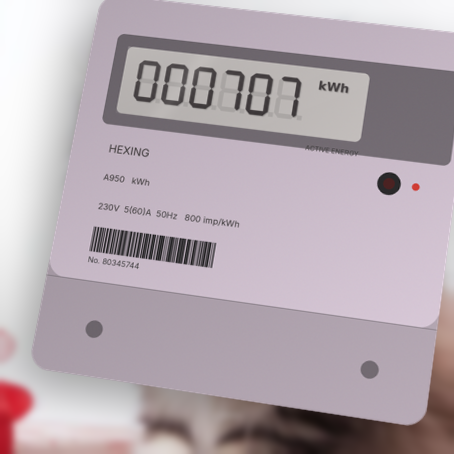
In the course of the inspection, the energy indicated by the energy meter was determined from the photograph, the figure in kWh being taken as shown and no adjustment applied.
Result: 707 kWh
